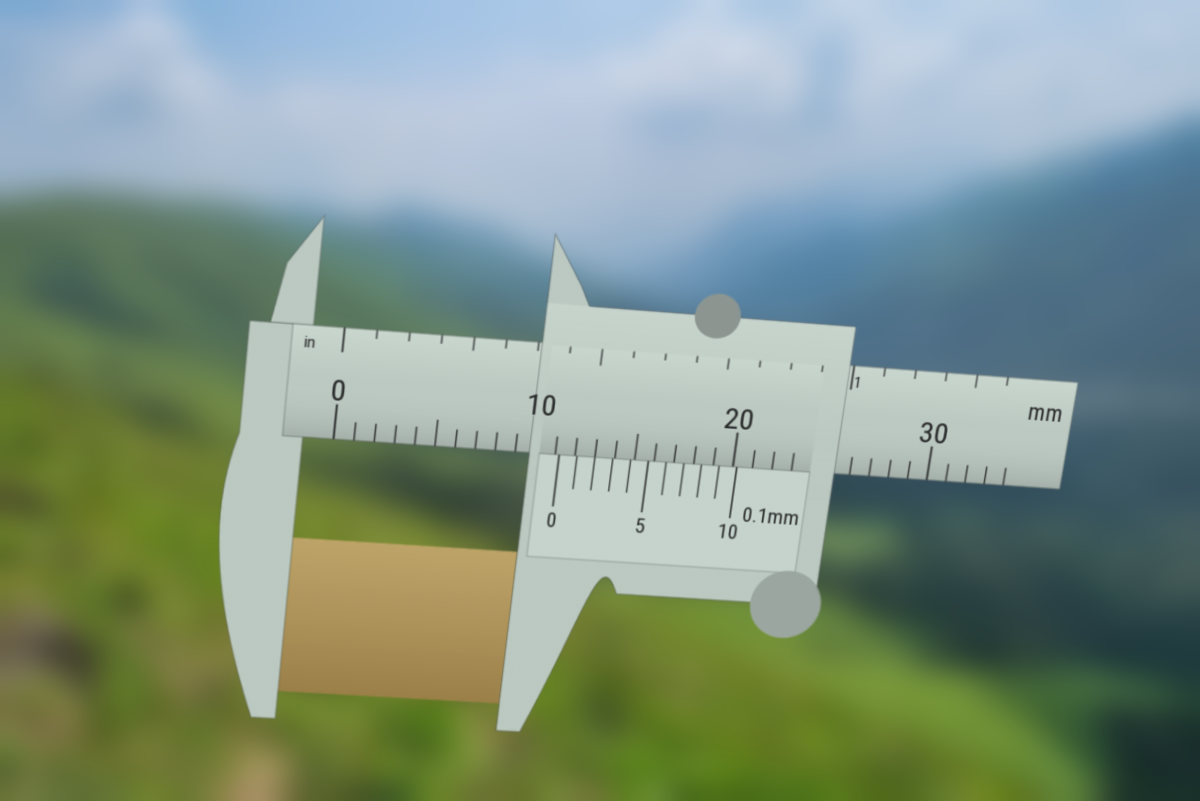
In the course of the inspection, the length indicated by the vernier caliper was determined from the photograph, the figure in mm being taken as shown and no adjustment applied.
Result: 11.2 mm
